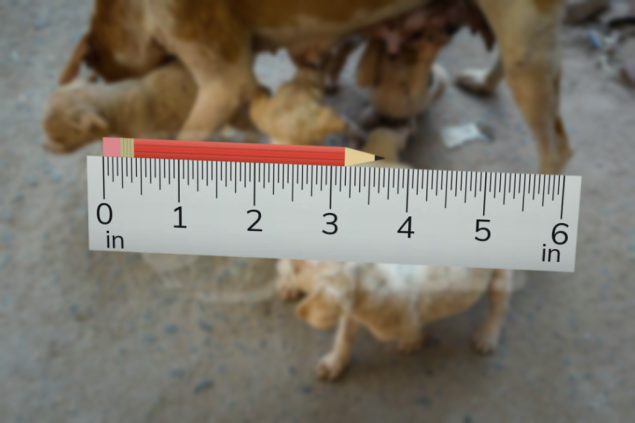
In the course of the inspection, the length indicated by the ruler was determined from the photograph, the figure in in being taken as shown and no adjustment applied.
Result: 3.6875 in
